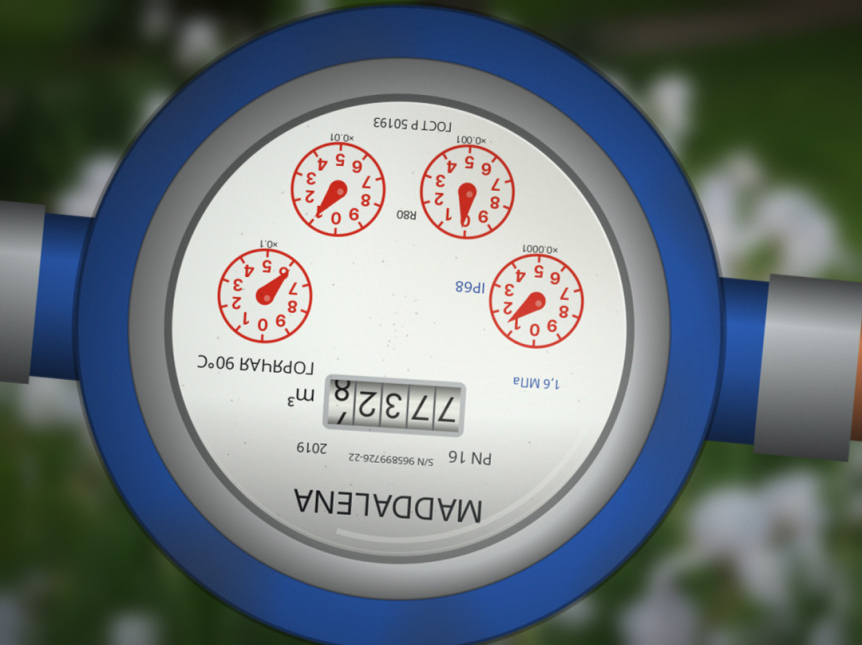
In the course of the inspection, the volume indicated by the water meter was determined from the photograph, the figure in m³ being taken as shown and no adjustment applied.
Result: 77327.6101 m³
